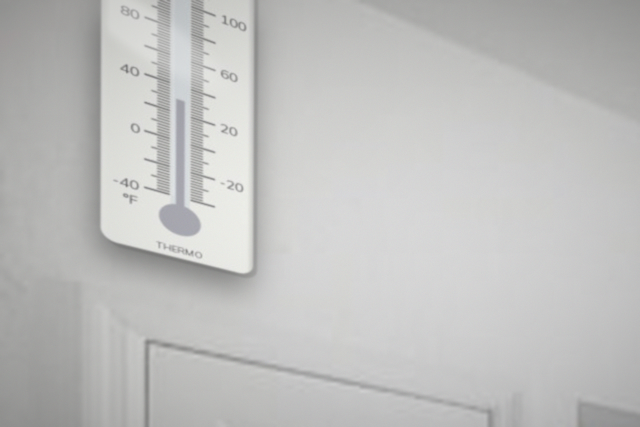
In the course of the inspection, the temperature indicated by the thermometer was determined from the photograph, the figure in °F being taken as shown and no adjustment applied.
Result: 30 °F
